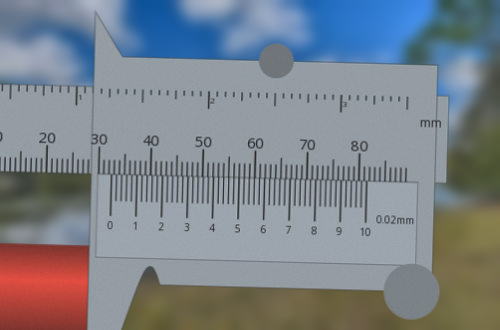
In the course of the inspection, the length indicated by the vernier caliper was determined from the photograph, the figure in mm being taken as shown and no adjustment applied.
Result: 32.5 mm
